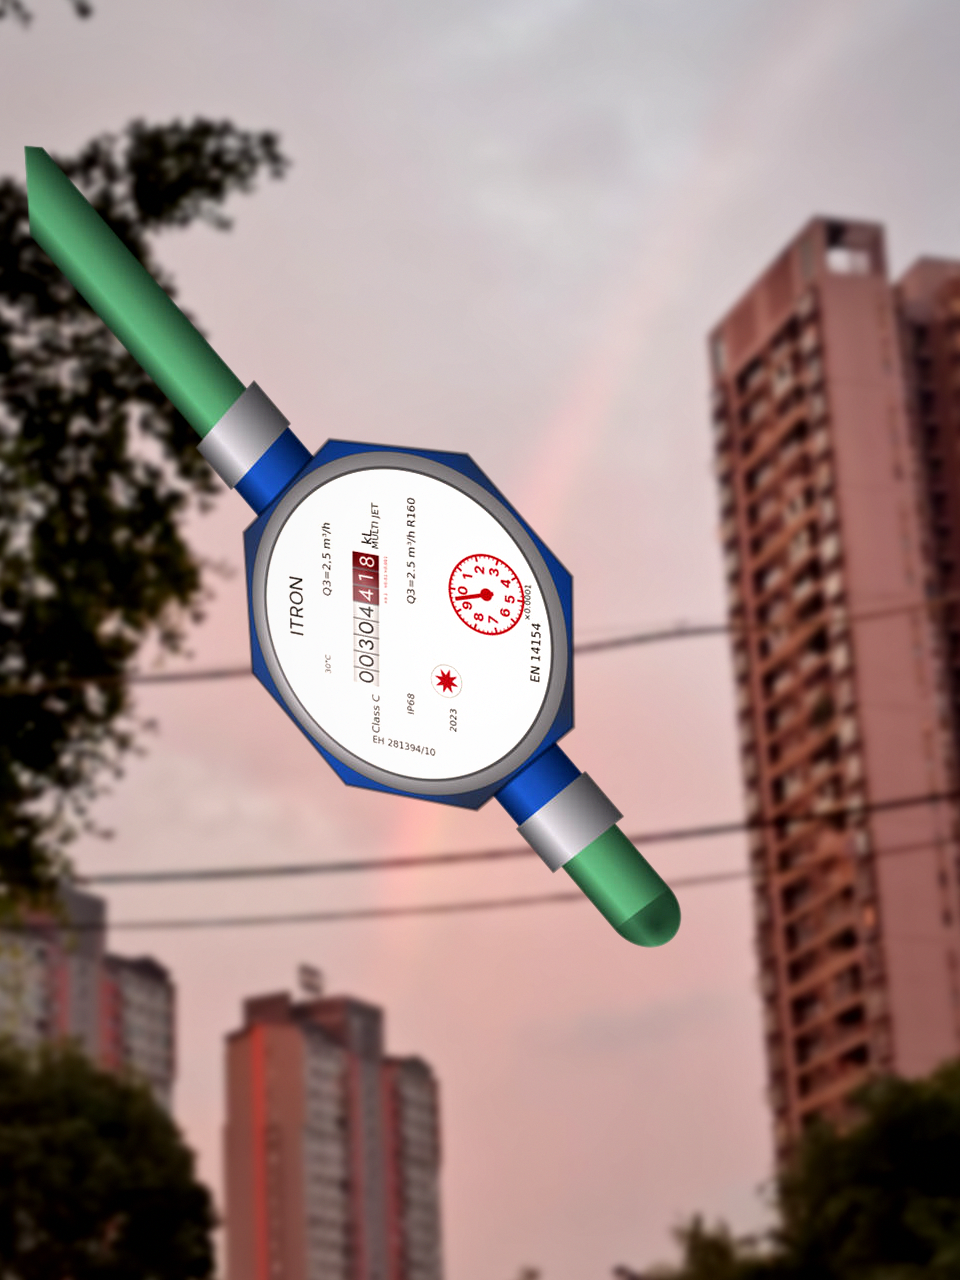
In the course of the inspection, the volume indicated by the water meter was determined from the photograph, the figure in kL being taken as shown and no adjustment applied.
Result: 304.4179 kL
